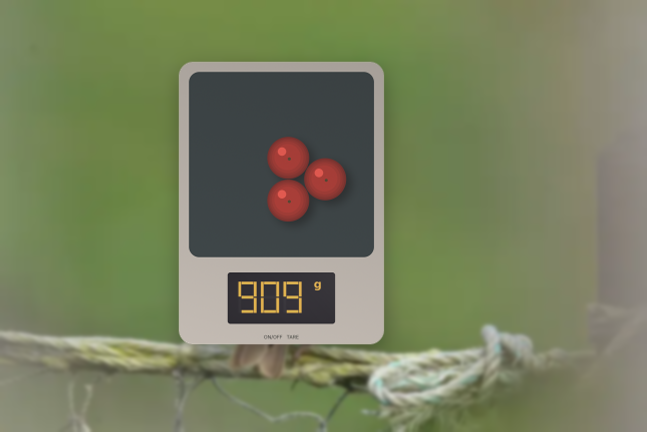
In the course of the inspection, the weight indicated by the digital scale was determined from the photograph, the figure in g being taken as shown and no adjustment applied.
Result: 909 g
